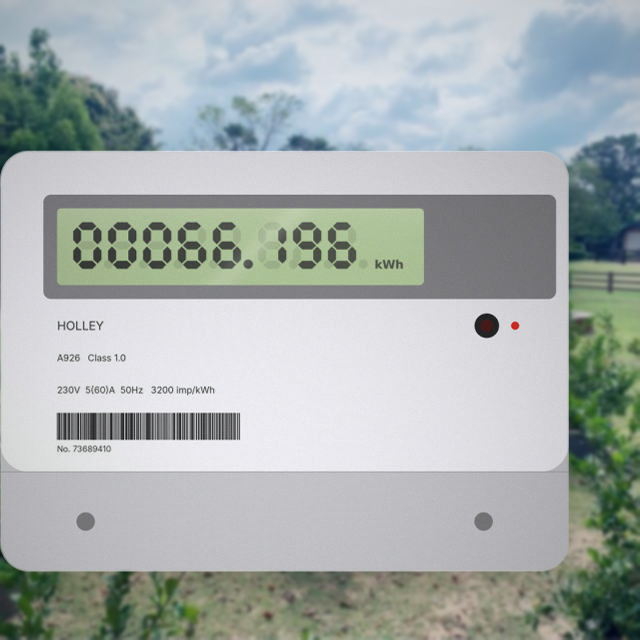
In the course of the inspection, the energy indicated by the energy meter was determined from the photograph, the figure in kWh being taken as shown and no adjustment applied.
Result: 66.196 kWh
